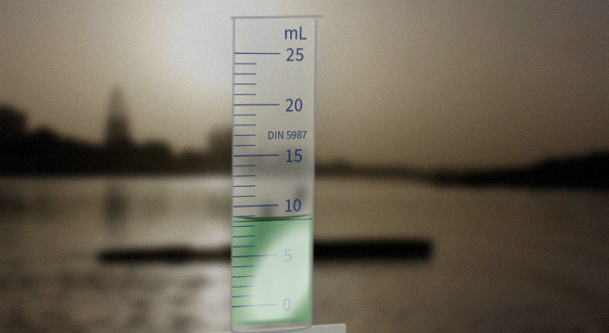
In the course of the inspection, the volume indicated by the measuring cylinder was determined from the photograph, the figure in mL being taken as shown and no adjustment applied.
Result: 8.5 mL
